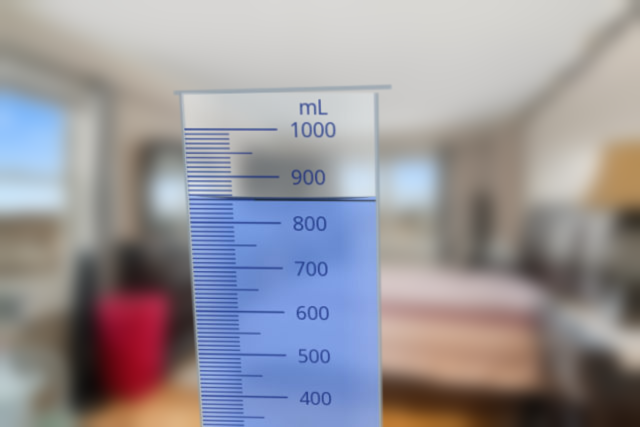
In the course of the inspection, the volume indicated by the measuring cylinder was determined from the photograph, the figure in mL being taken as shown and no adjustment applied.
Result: 850 mL
